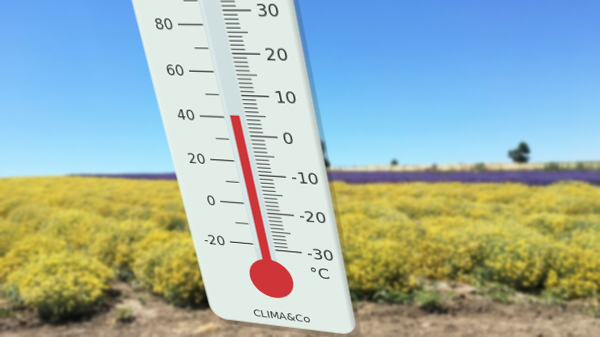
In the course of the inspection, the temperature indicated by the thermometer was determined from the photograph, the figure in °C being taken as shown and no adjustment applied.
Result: 5 °C
